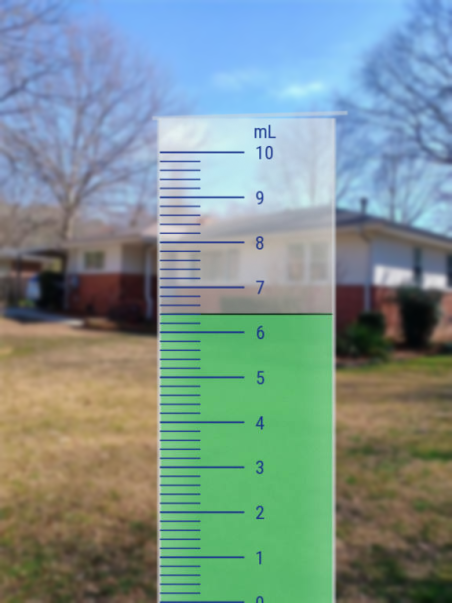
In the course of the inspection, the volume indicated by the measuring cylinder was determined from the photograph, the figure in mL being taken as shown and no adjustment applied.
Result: 6.4 mL
